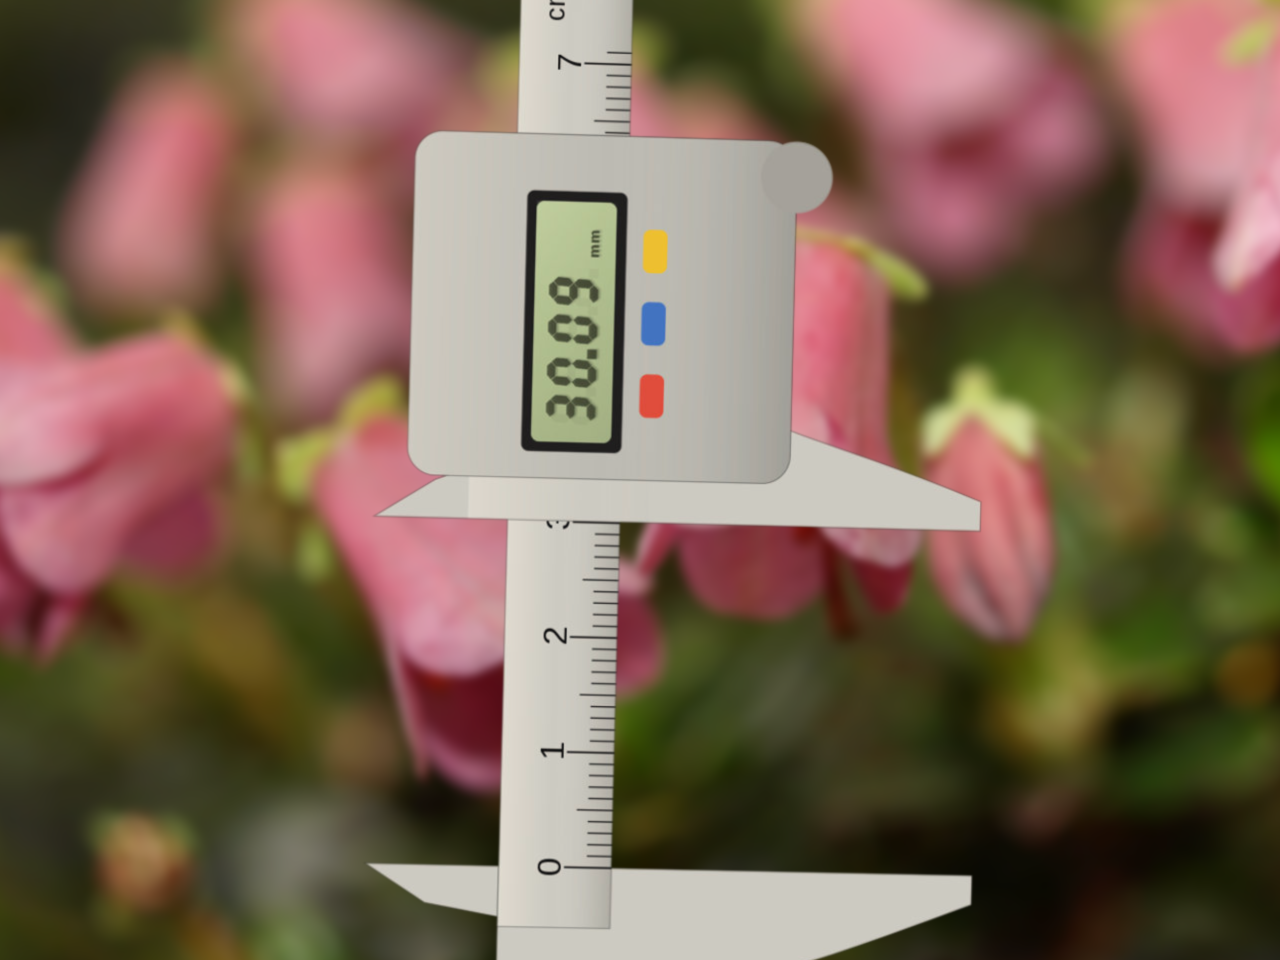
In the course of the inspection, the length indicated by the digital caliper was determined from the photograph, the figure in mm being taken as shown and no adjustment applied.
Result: 30.09 mm
